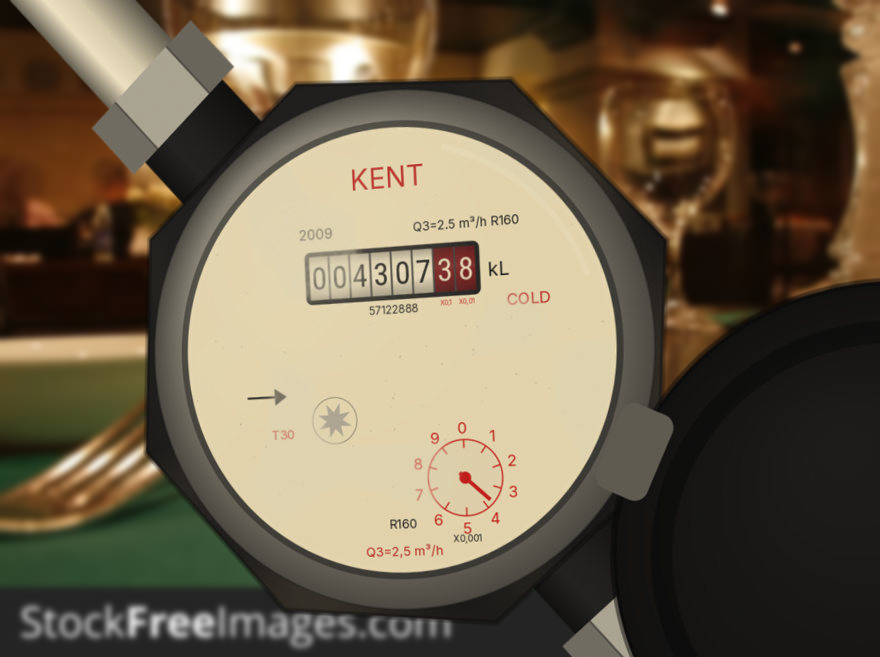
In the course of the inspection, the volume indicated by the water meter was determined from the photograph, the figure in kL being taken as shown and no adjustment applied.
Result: 4307.383 kL
